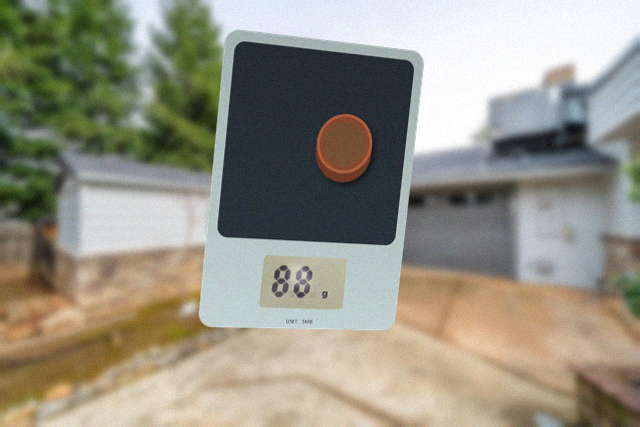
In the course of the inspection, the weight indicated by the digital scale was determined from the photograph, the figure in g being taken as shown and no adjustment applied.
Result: 88 g
